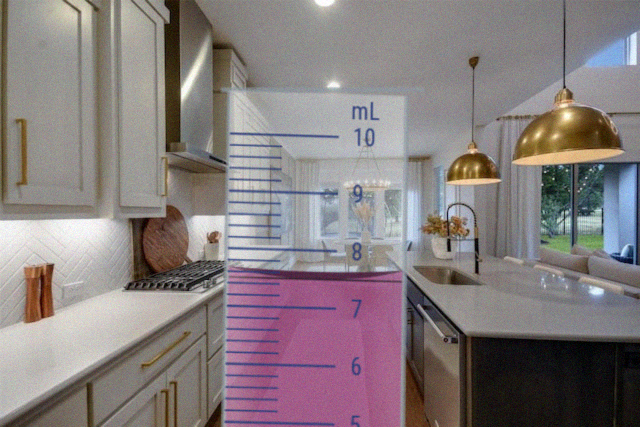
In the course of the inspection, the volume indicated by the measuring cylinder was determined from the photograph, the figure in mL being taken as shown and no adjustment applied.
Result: 7.5 mL
